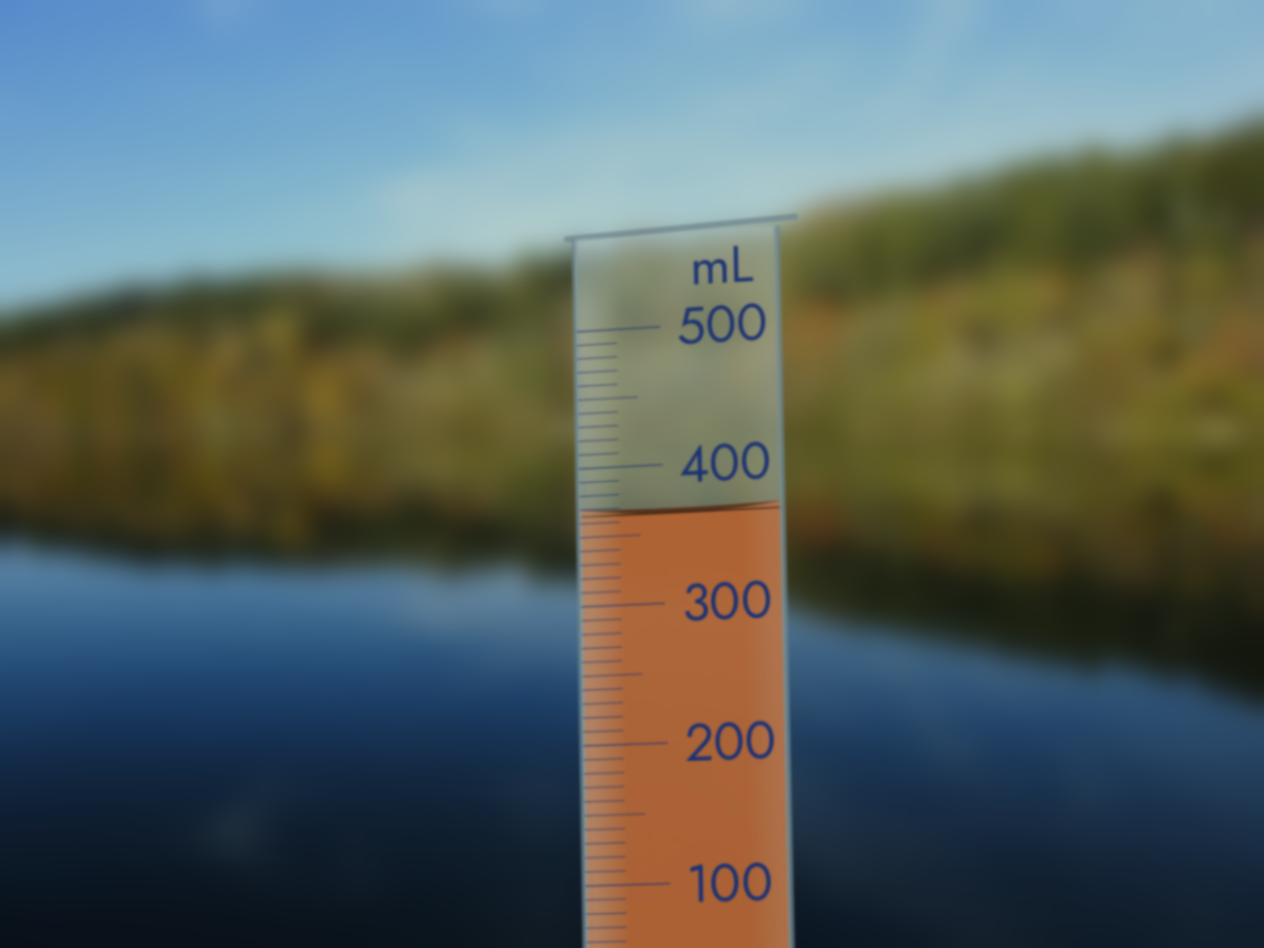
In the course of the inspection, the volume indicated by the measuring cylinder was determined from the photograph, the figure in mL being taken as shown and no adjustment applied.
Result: 365 mL
